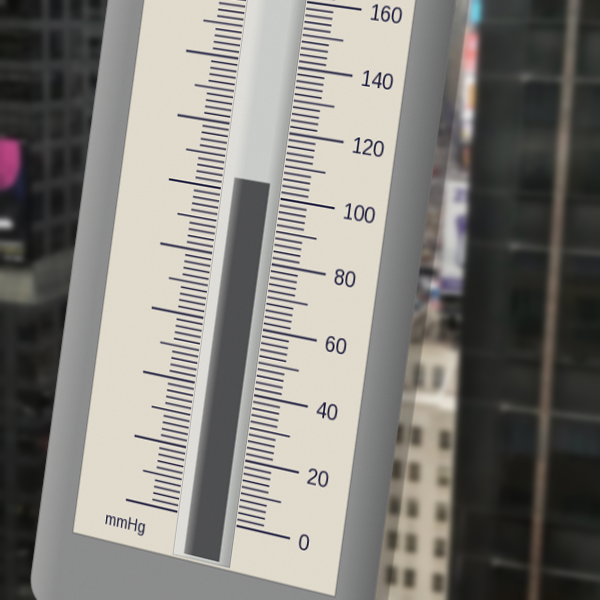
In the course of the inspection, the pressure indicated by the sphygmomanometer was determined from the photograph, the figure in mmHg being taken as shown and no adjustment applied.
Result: 104 mmHg
